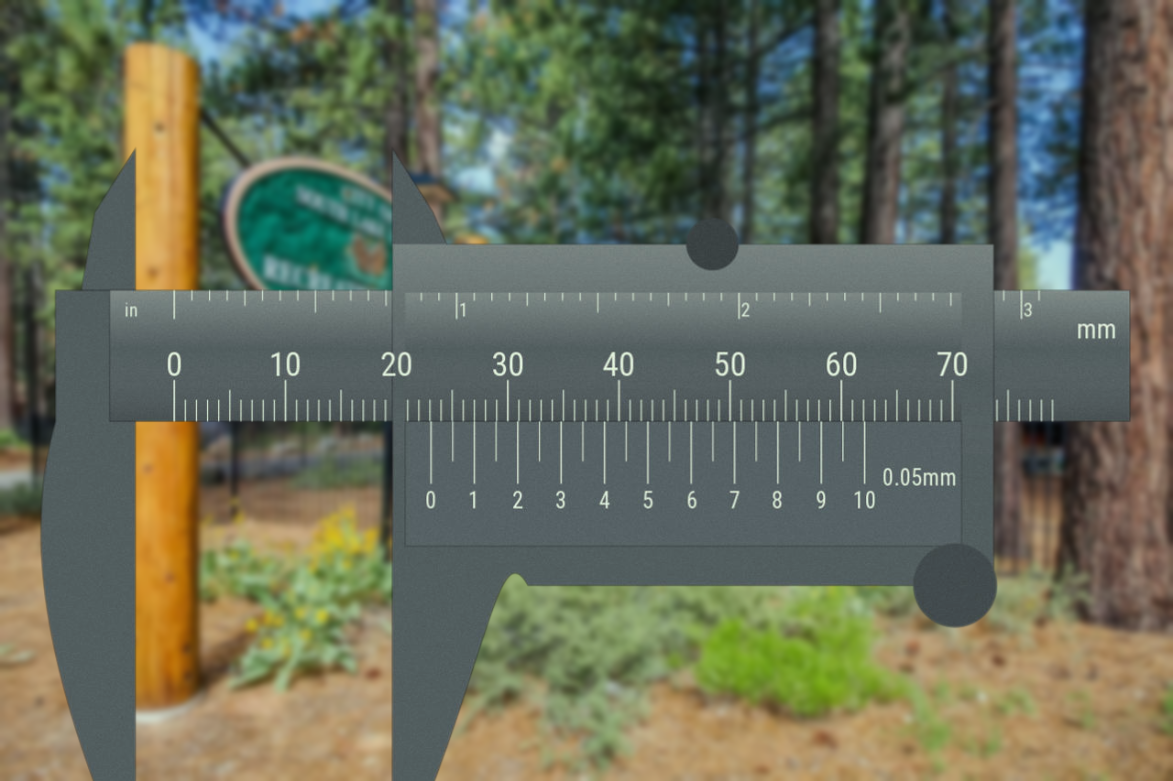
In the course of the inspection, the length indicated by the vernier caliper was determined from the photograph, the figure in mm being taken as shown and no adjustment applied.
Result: 23.1 mm
